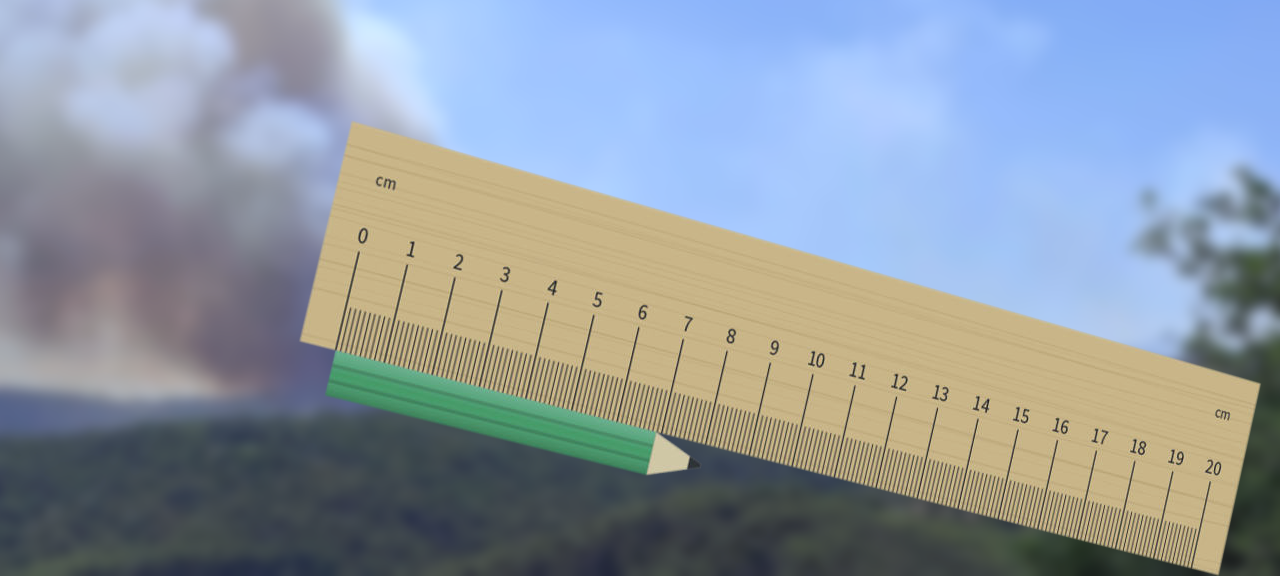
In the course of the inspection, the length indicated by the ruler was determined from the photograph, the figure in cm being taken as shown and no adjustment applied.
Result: 8 cm
